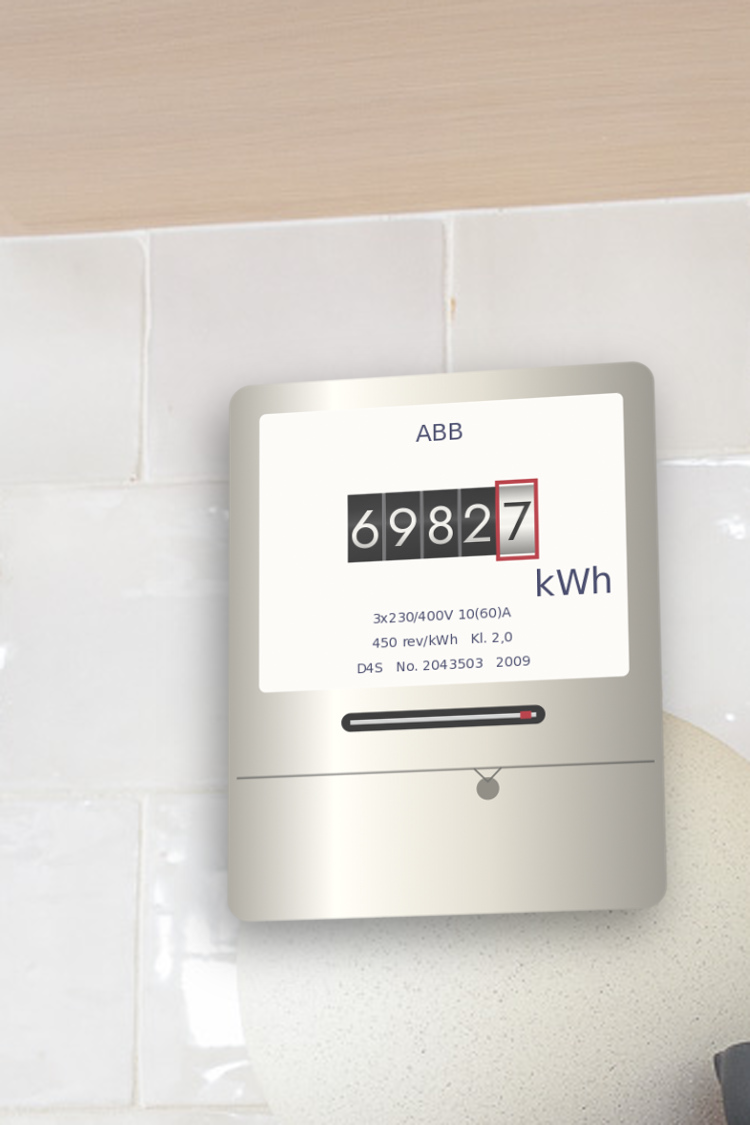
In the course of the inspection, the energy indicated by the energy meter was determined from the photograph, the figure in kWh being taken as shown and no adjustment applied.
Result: 6982.7 kWh
